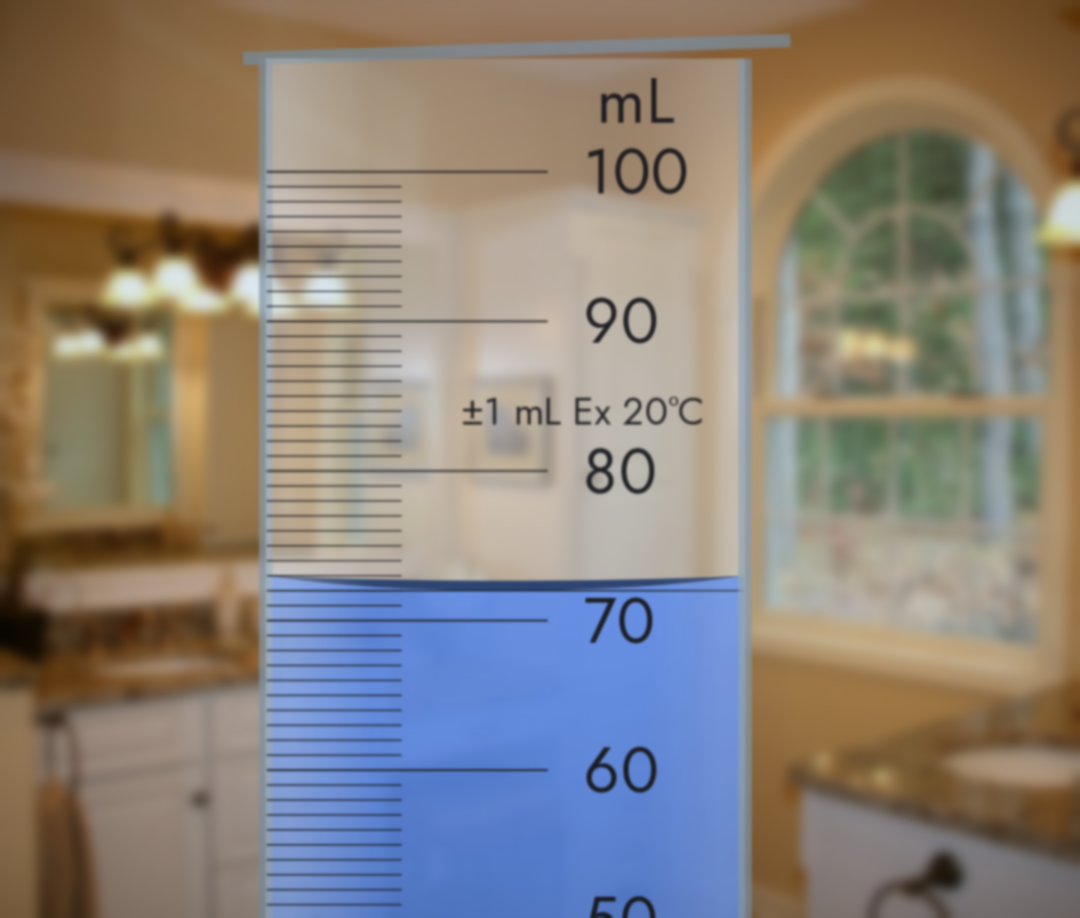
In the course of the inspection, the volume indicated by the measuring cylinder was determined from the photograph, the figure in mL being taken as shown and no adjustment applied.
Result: 72 mL
